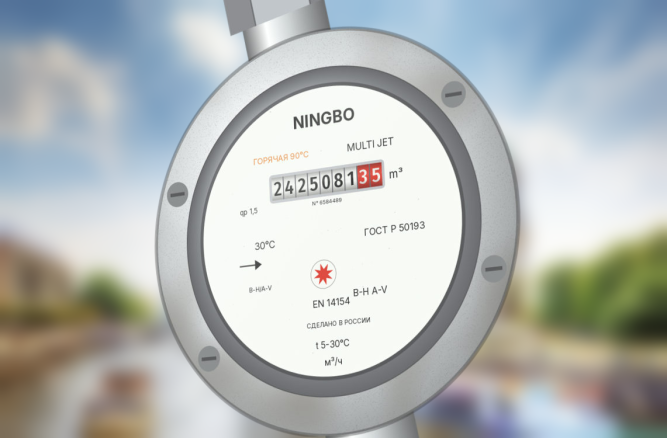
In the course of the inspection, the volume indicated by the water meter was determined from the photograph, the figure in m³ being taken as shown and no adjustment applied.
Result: 2425081.35 m³
